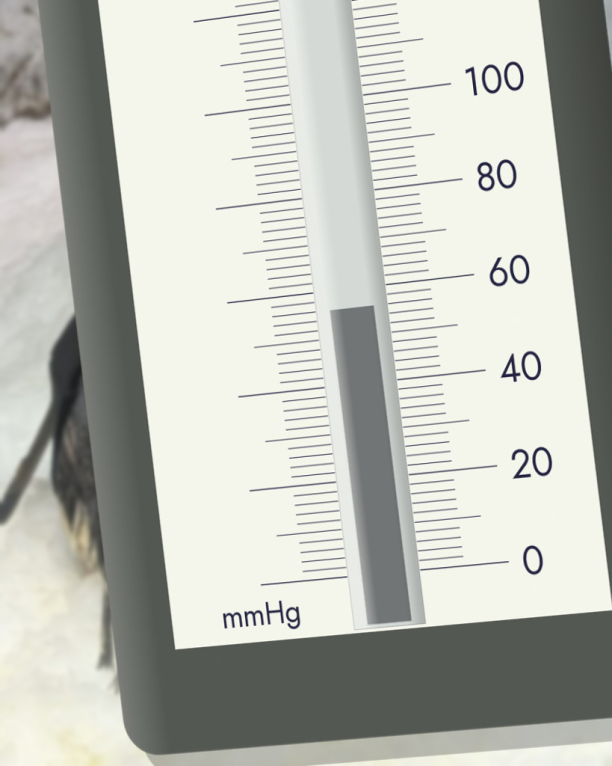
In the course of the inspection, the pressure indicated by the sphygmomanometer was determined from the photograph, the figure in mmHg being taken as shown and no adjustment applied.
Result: 56 mmHg
